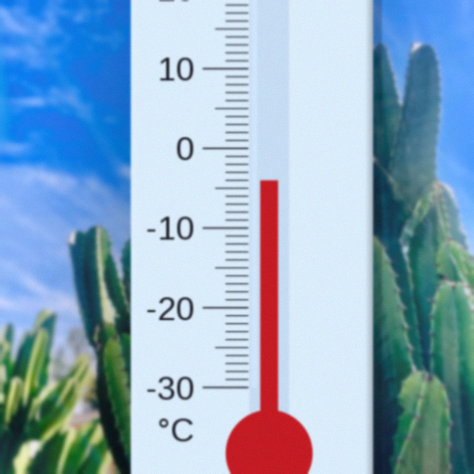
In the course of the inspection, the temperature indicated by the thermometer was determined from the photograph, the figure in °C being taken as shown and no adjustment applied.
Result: -4 °C
